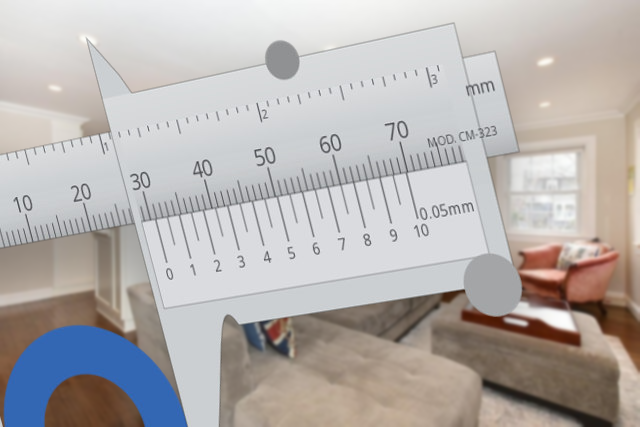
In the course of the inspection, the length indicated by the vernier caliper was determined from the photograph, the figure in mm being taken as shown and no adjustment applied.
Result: 30.8 mm
